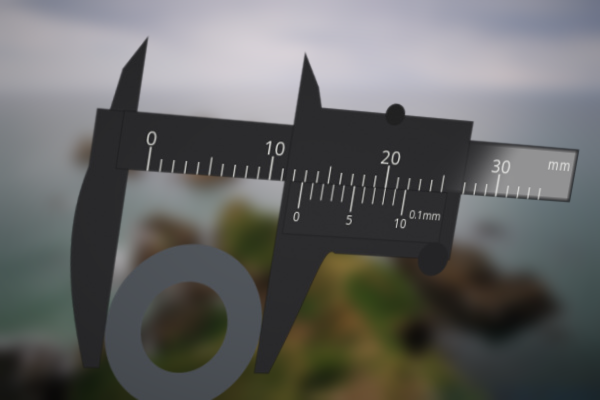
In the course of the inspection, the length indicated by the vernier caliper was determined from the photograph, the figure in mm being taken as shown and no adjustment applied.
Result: 12.8 mm
